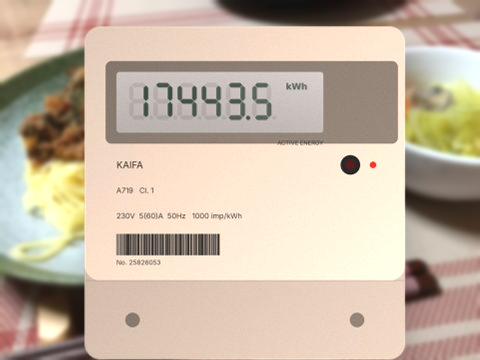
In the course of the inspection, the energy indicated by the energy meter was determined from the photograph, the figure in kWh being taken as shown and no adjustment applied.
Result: 17443.5 kWh
